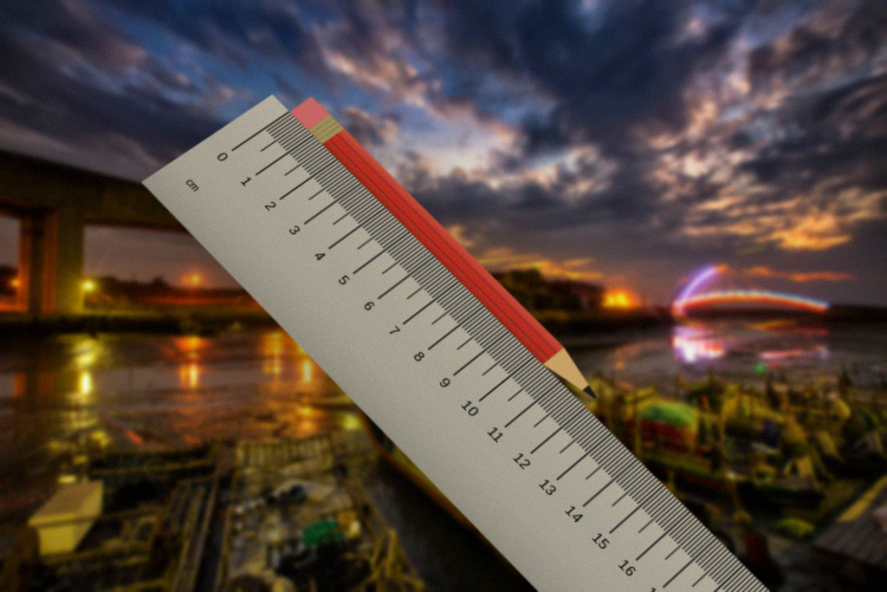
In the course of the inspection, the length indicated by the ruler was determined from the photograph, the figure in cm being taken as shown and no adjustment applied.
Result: 12 cm
